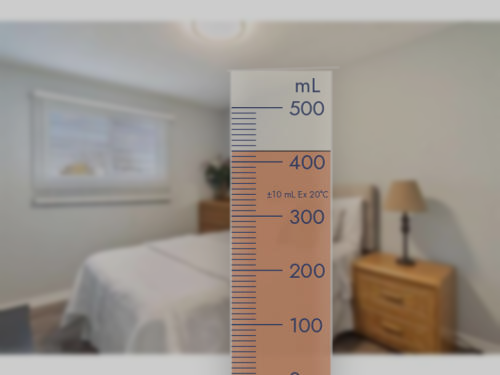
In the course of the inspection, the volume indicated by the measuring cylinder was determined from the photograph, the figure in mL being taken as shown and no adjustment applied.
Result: 420 mL
